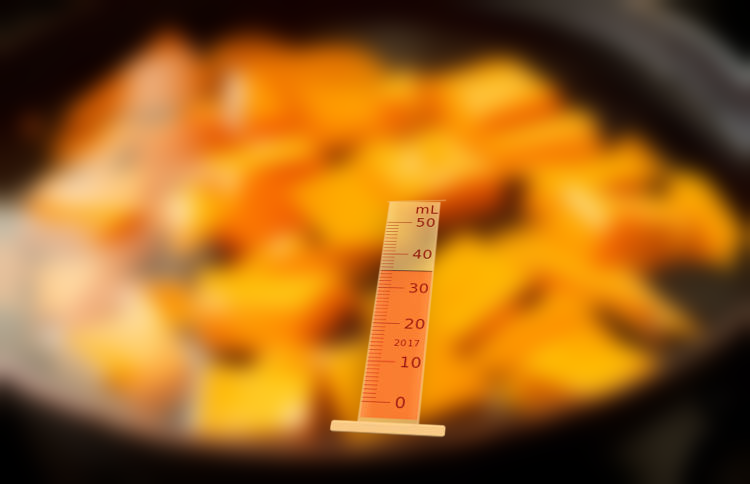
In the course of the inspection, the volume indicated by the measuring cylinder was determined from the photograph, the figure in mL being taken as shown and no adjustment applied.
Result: 35 mL
